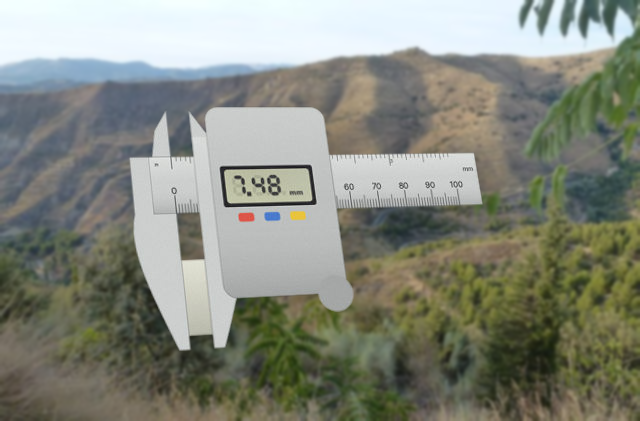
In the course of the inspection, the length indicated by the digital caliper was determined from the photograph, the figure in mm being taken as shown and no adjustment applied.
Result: 7.48 mm
